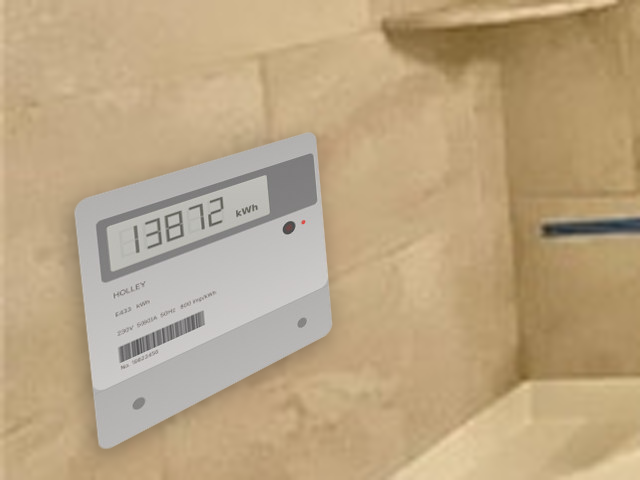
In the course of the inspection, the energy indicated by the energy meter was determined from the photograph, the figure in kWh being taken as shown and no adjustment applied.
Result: 13872 kWh
